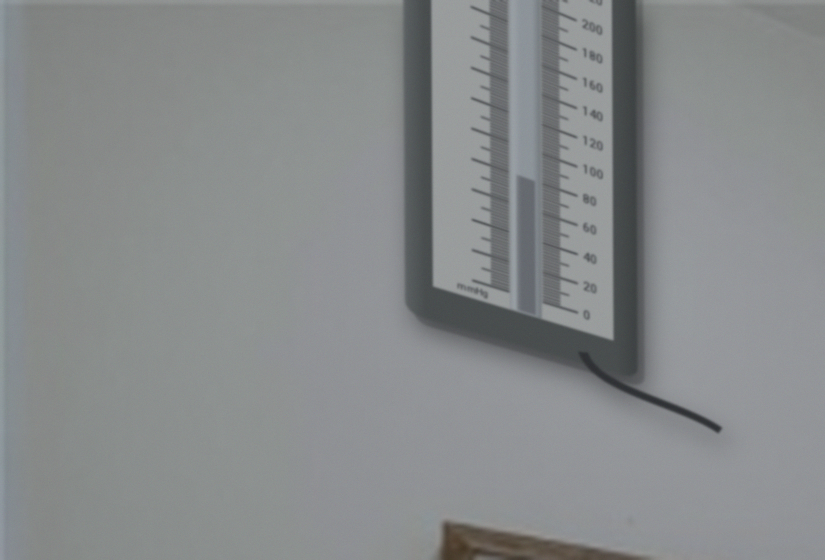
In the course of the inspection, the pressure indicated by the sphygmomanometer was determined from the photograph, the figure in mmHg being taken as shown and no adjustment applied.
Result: 80 mmHg
